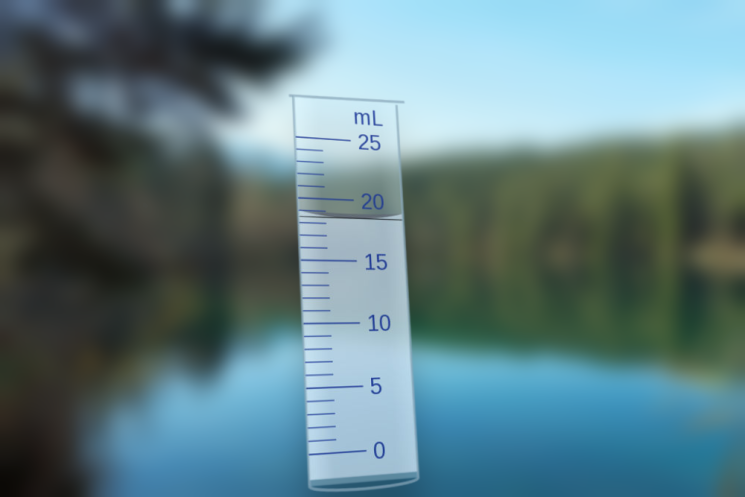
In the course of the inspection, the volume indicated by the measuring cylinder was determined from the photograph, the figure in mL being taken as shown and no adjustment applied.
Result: 18.5 mL
